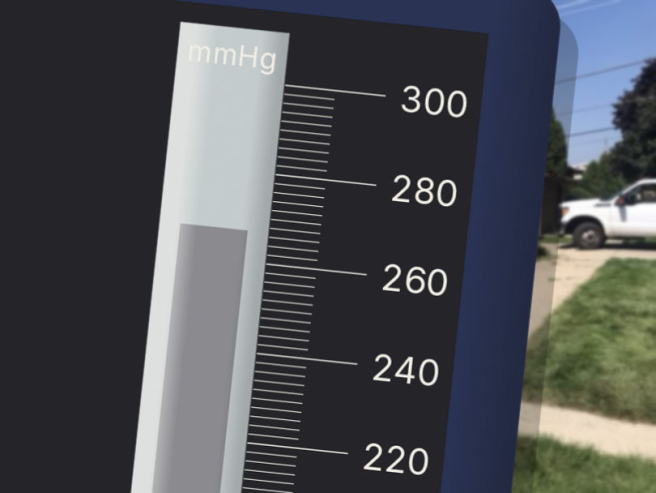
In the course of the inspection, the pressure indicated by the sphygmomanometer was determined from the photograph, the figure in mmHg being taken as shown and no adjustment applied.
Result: 267 mmHg
